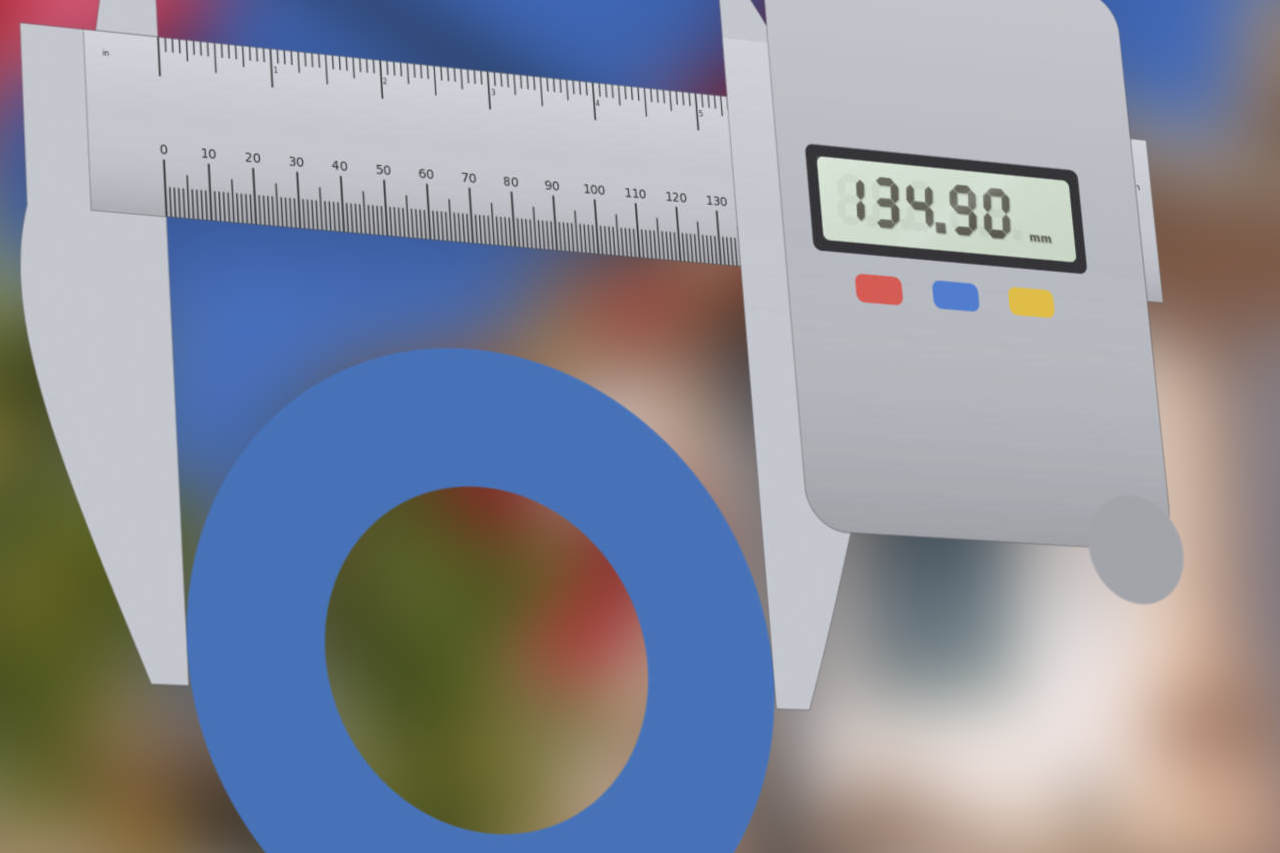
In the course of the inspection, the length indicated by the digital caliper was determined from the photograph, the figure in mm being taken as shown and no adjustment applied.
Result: 134.90 mm
